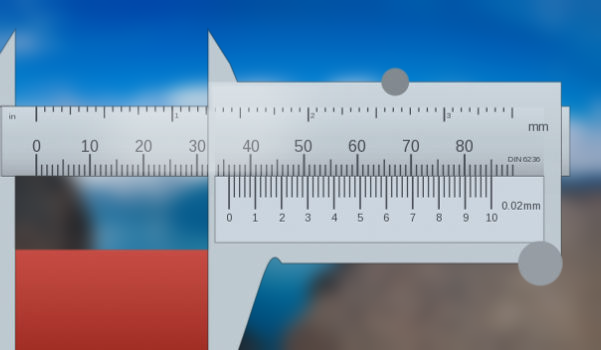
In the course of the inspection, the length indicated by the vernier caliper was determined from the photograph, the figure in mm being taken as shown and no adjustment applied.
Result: 36.0 mm
